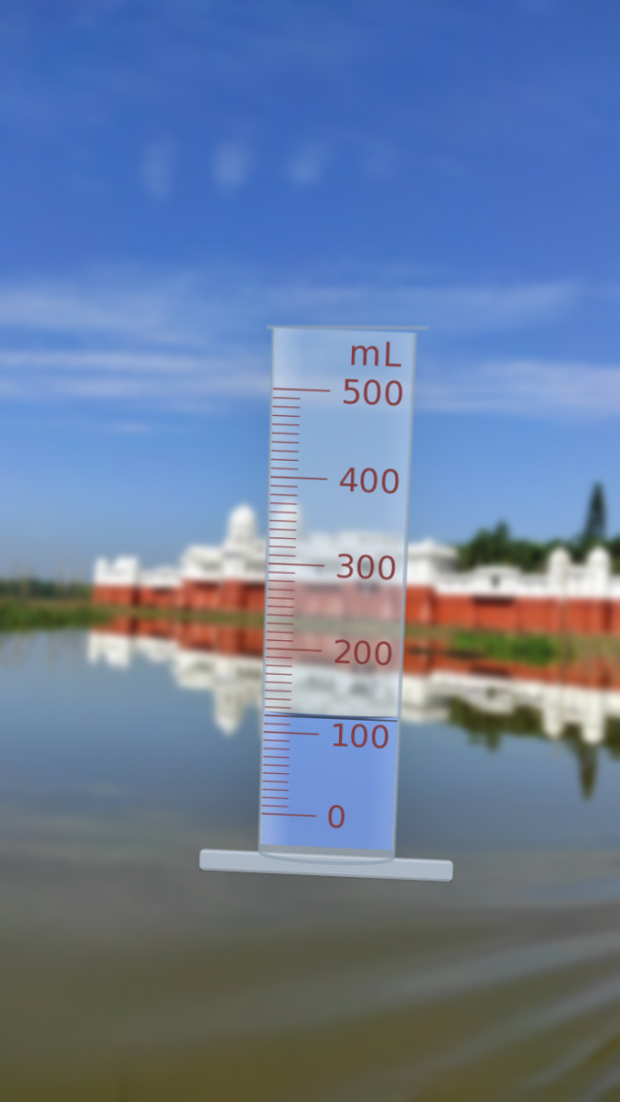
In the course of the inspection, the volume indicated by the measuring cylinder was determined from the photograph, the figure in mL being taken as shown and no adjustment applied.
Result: 120 mL
